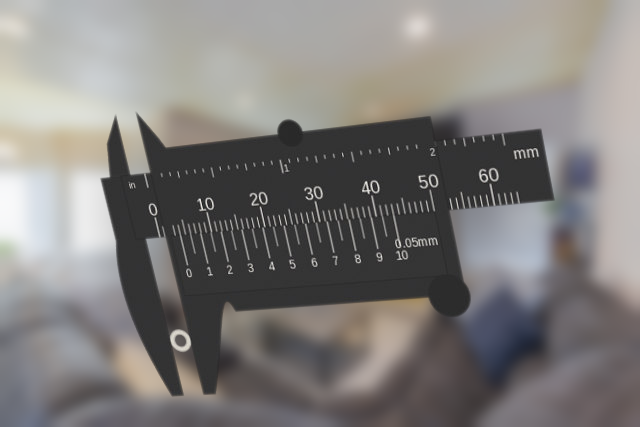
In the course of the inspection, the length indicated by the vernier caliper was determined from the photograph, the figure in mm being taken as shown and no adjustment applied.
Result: 4.0 mm
